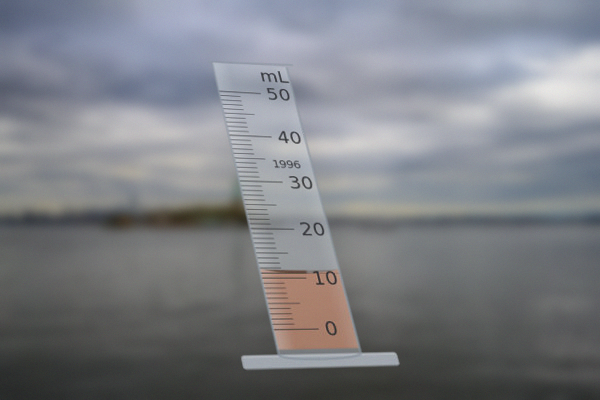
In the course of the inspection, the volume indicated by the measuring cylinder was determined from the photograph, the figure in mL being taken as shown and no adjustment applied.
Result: 11 mL
